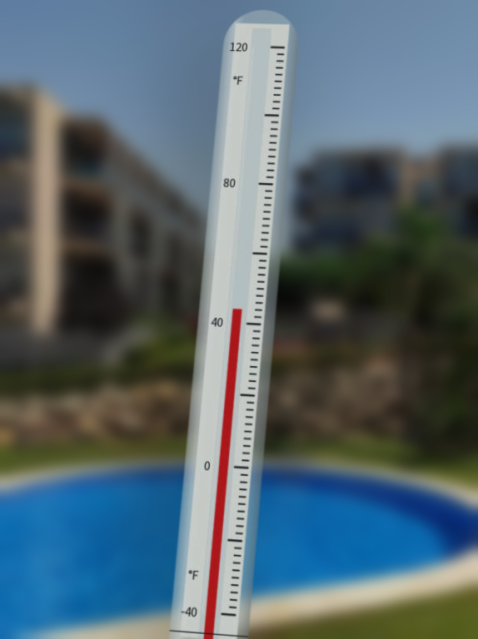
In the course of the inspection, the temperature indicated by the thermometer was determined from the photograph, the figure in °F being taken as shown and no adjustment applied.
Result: 44 °F
